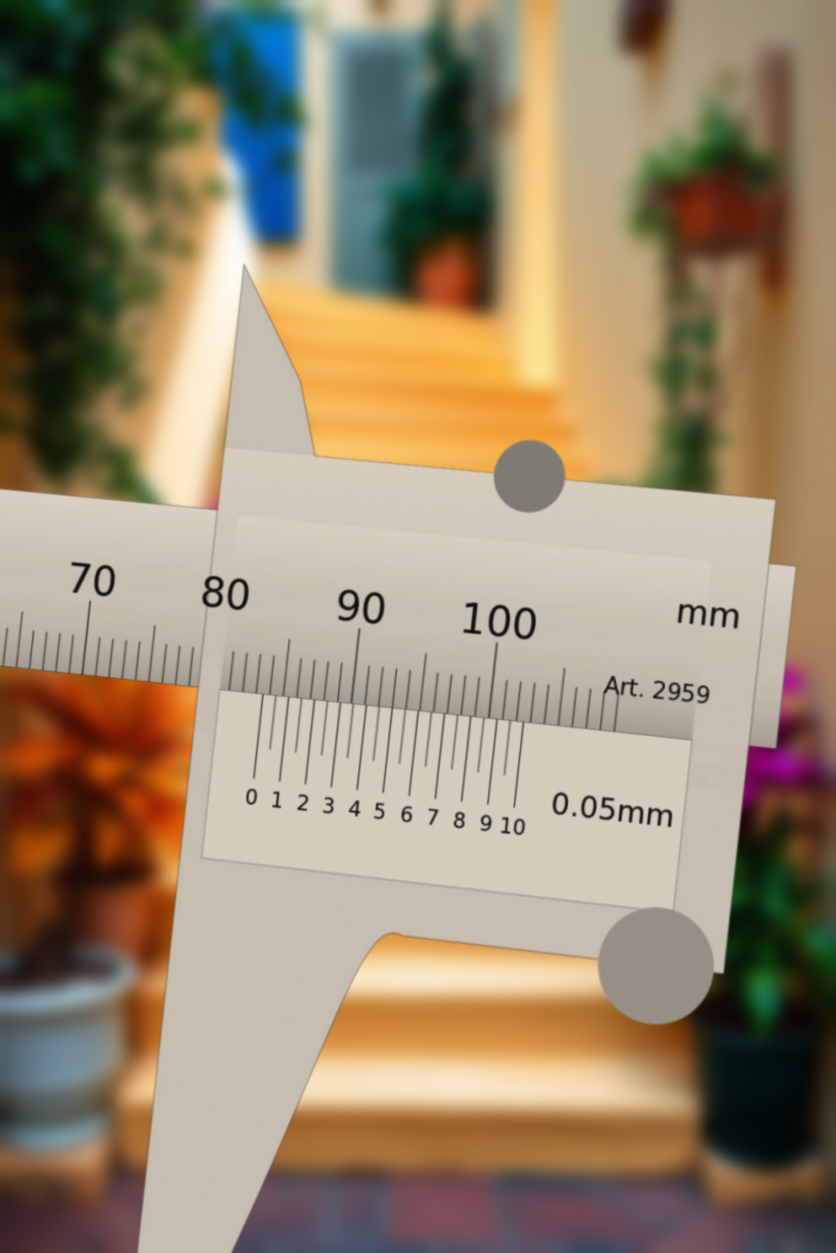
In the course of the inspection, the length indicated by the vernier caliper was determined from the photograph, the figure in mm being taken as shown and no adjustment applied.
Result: 83.5 mm
